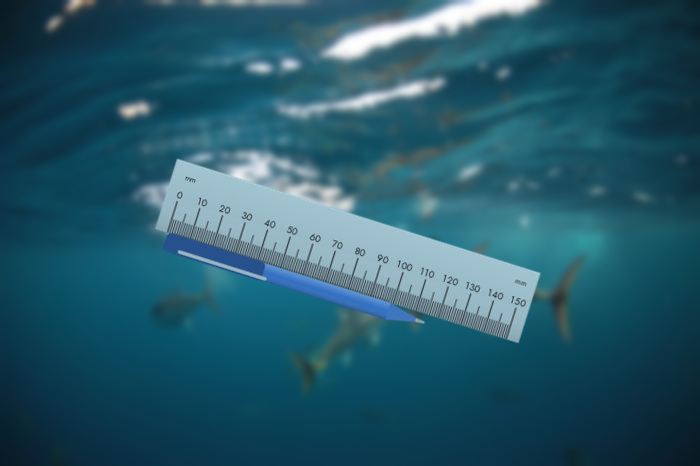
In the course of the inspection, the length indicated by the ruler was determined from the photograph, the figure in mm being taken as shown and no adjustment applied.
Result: 115 mm
